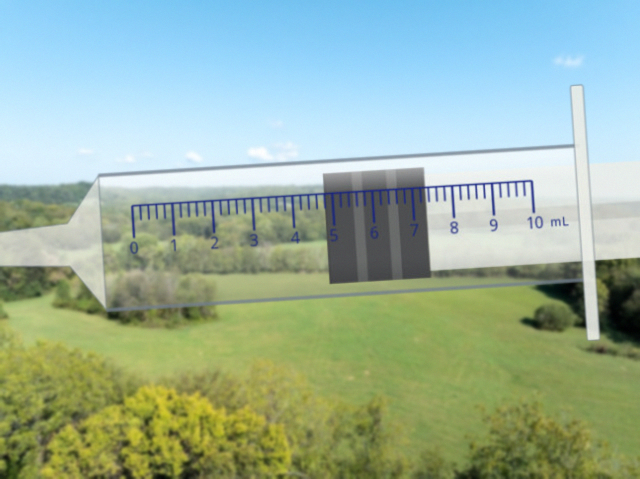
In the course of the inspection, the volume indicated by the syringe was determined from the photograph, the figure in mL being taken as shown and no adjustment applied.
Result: 4.8 mL
